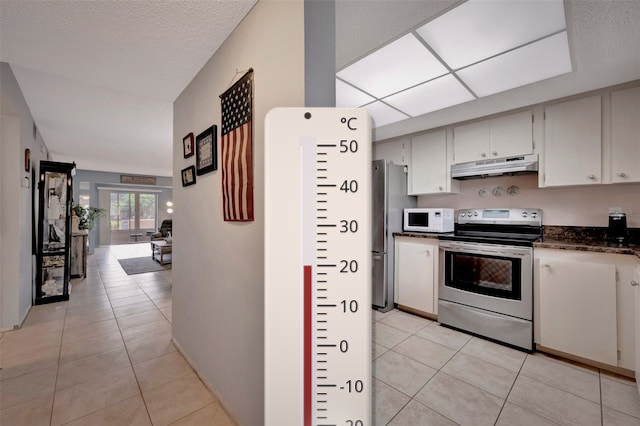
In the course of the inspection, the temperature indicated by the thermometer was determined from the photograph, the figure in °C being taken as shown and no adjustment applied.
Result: 20 °C
